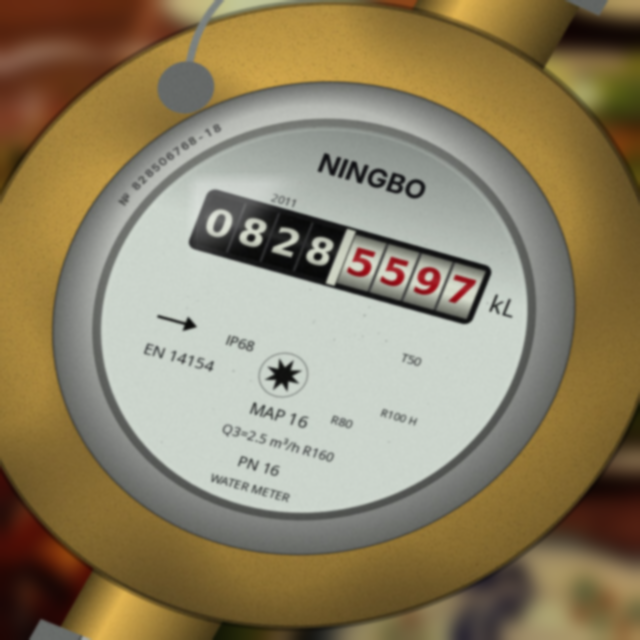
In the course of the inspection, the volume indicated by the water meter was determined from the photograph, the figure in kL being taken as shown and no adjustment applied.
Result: 828.5597 kL
